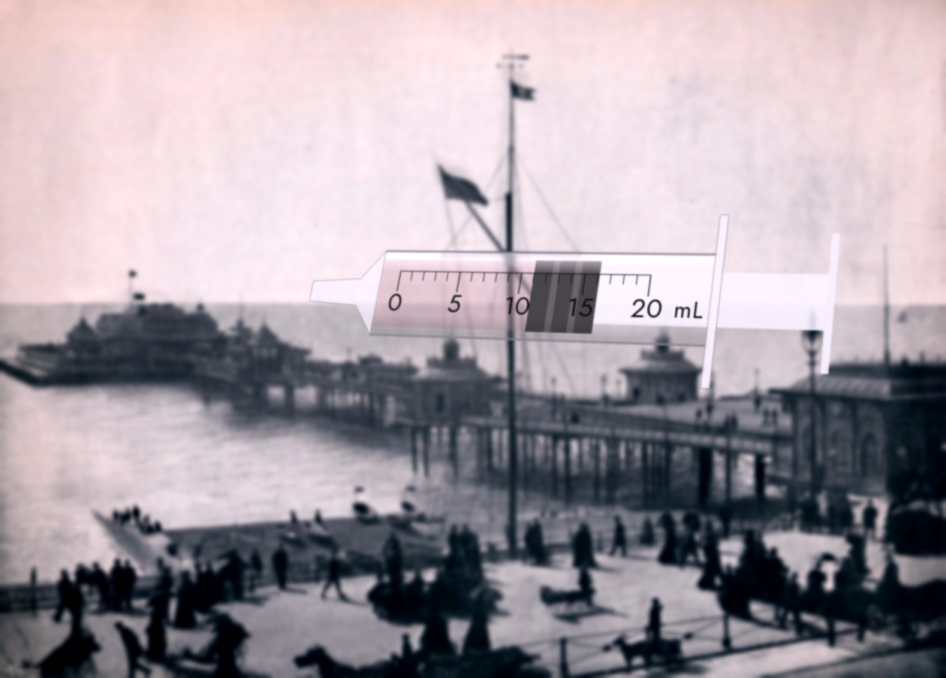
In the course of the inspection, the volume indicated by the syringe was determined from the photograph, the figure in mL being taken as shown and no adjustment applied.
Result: 11 mL
